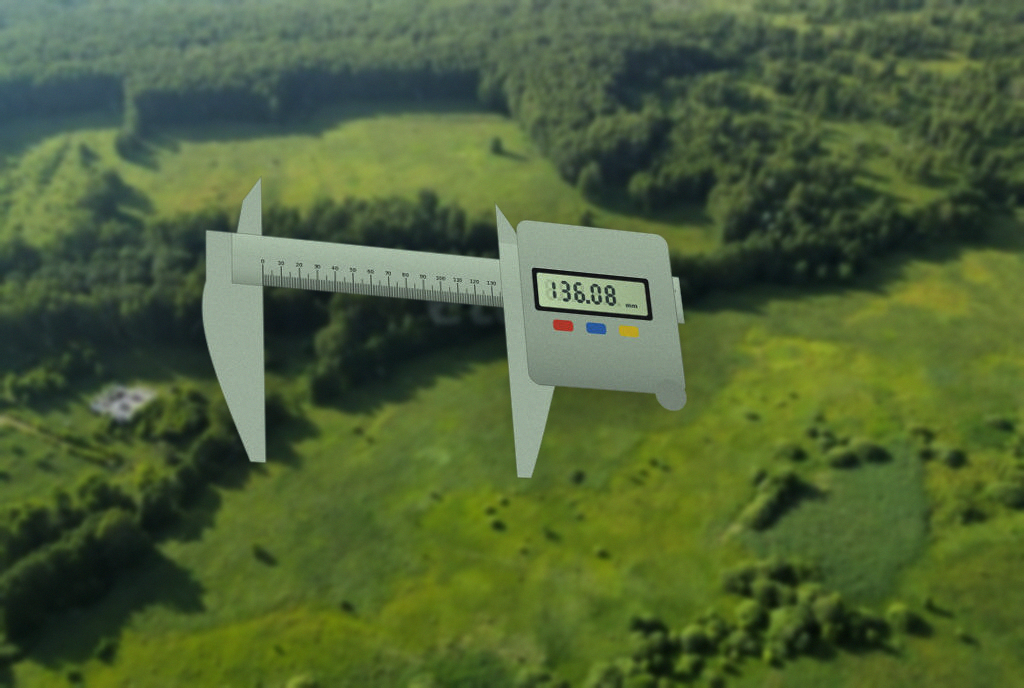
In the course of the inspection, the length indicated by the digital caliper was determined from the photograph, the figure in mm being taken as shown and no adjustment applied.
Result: 136.08 mm
